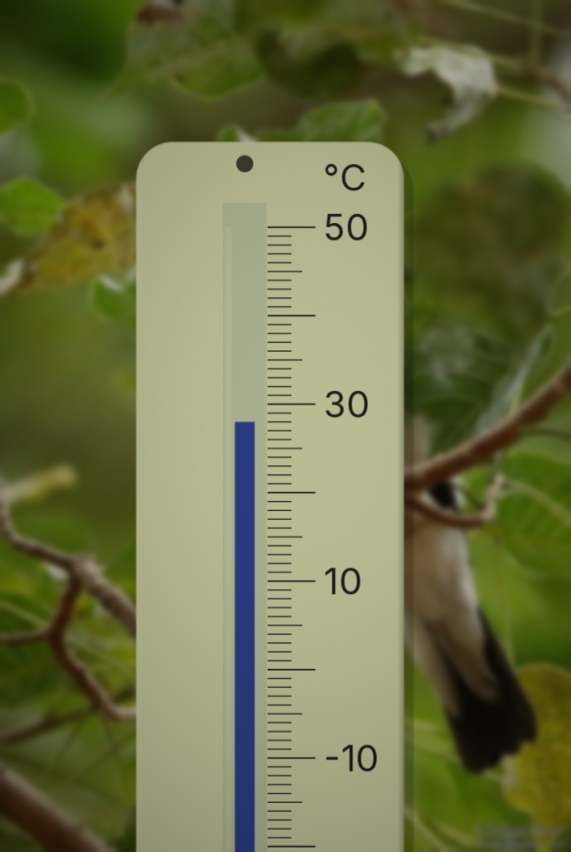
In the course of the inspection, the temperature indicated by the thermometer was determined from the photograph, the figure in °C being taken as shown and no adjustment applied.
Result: 28 °C
